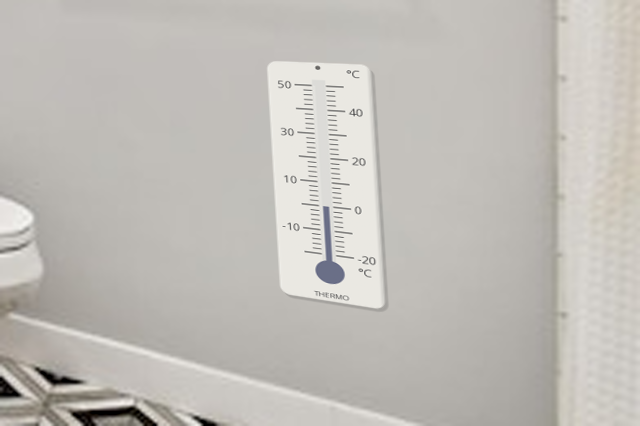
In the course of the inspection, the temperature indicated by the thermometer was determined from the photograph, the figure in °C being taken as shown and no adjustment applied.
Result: 0 °C
